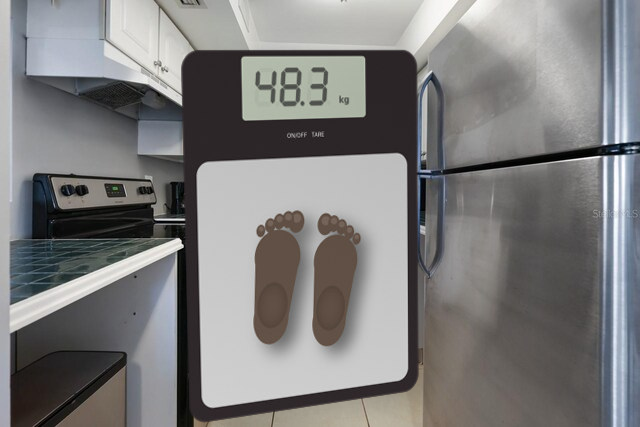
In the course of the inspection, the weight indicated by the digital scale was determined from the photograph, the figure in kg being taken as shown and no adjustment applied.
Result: 48.3 kg
